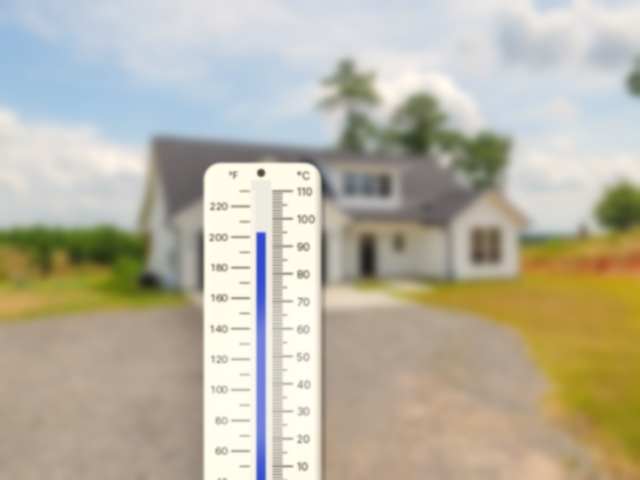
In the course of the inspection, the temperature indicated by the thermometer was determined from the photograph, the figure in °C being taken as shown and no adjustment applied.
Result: 95 °C
